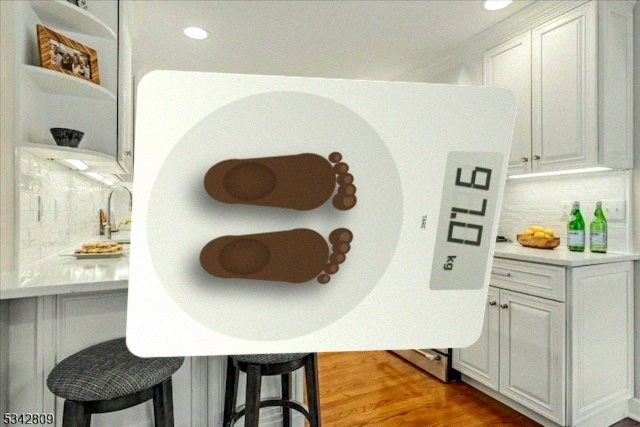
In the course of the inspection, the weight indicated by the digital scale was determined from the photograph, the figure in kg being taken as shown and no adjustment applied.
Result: 97.0 kg
